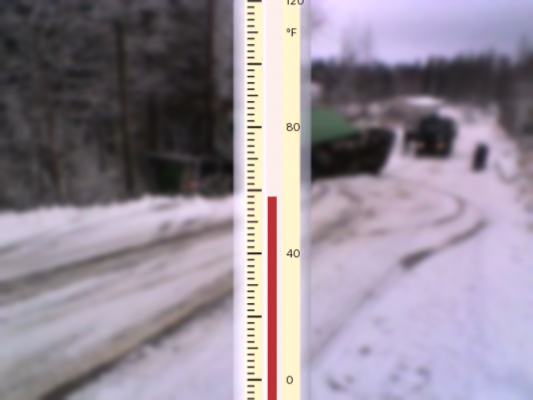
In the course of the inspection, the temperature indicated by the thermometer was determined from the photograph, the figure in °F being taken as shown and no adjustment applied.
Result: 58 °F
